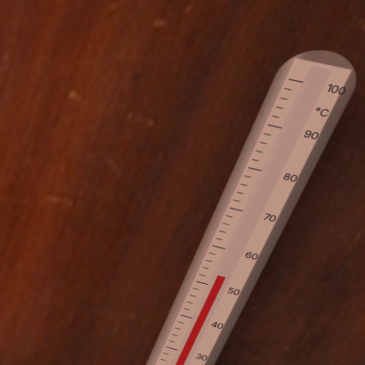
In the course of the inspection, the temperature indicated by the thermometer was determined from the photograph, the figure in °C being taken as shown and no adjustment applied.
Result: 53 °C
